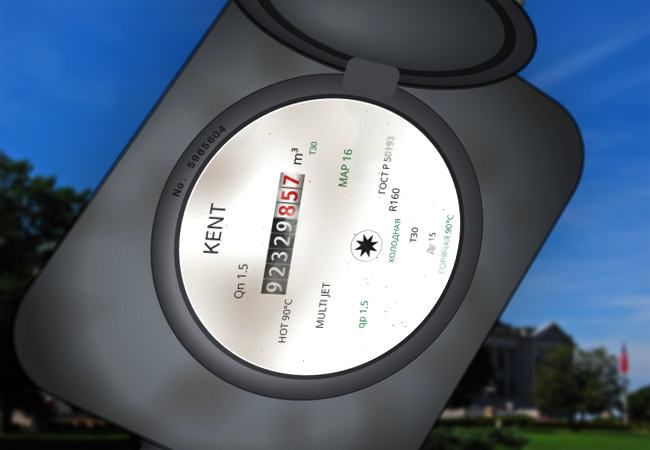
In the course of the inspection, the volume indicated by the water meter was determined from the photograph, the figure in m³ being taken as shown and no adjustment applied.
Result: 92329.857 m³
